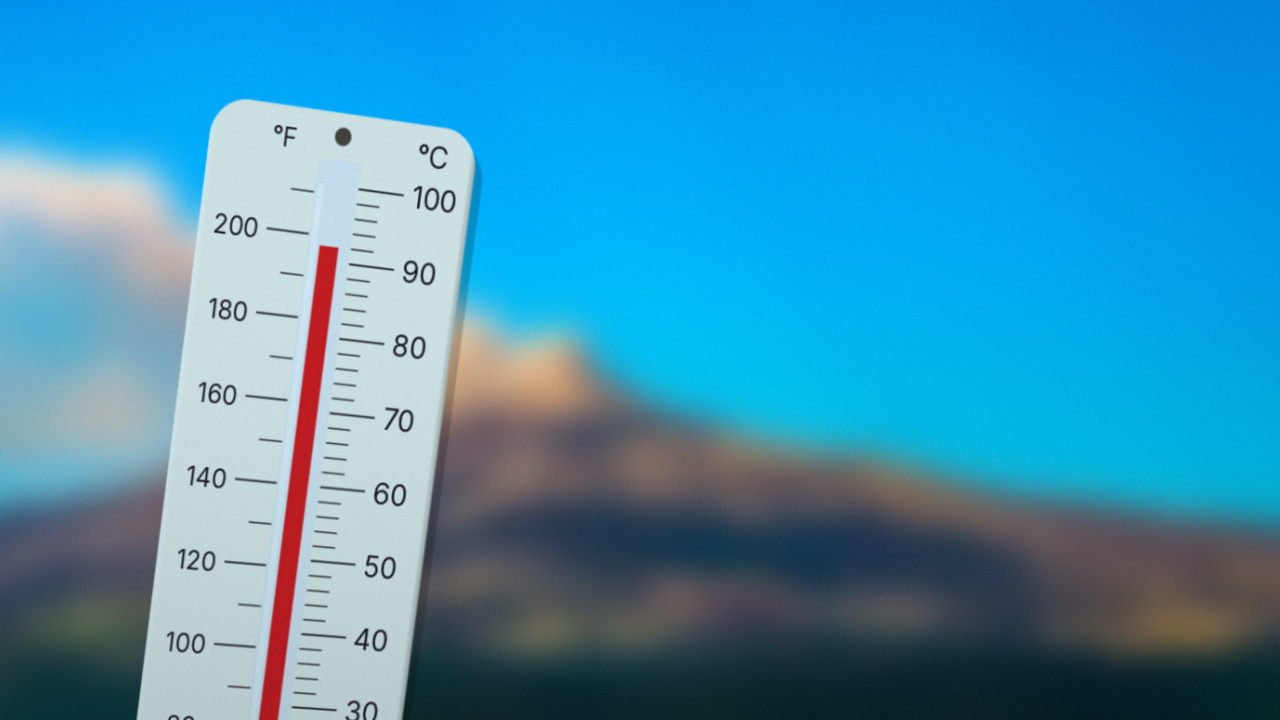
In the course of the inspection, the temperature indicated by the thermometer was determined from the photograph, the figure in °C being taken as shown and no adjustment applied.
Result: 92 °C
